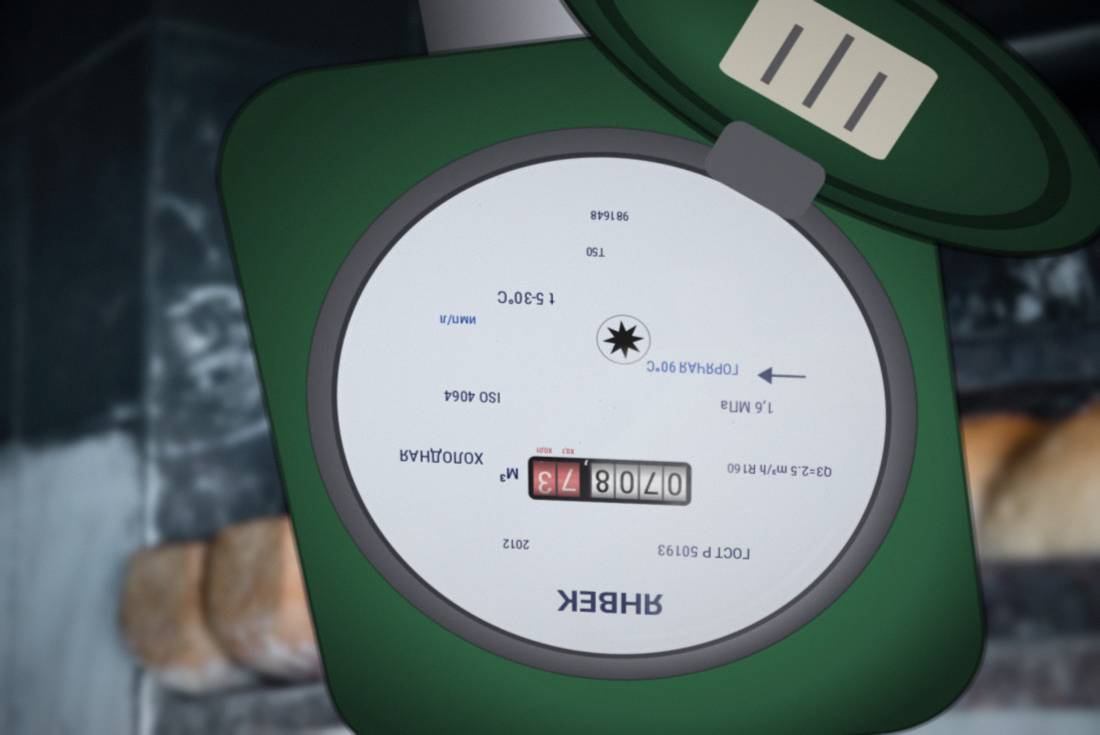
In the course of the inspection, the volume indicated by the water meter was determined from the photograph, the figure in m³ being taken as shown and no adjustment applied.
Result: 708.73 m³
